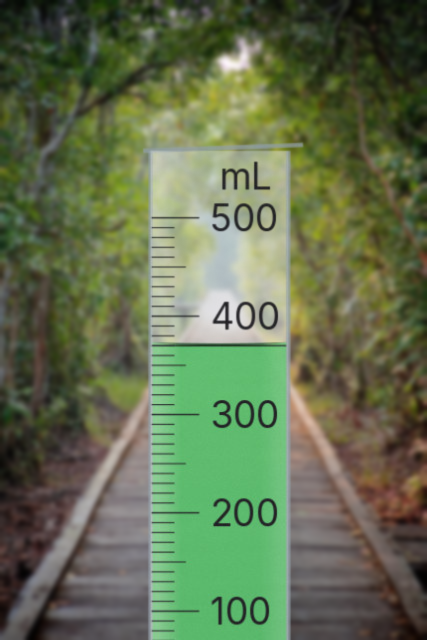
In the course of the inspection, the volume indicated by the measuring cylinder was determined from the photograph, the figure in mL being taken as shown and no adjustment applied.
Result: 370 mL
